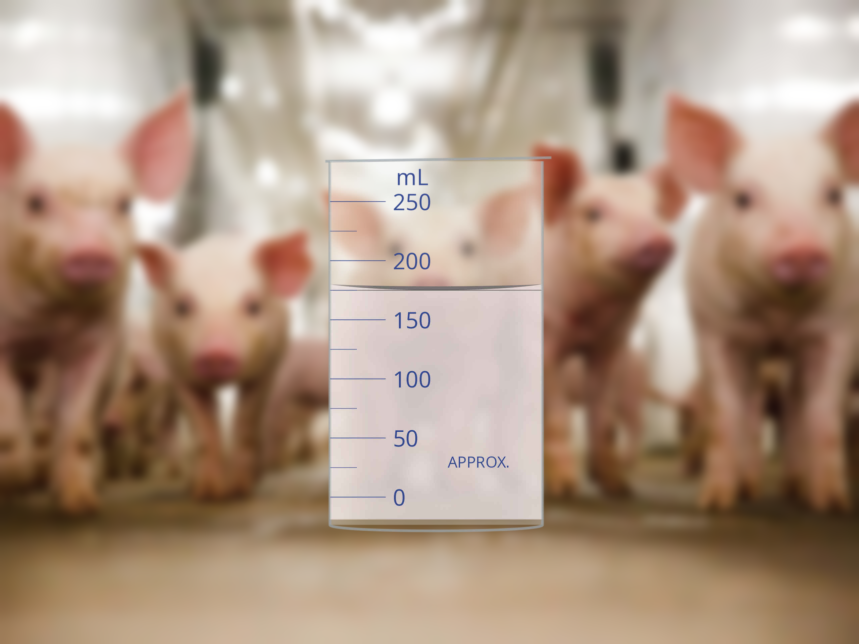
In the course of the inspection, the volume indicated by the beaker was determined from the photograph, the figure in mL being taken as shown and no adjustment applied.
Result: 175 mL
